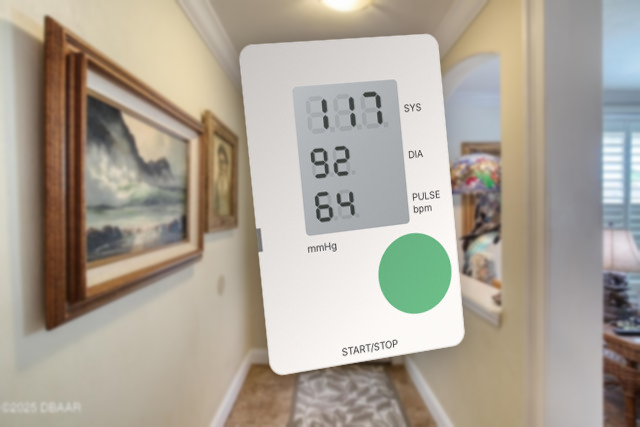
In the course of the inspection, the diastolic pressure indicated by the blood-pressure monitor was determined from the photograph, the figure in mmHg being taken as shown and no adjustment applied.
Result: 92 mmHg
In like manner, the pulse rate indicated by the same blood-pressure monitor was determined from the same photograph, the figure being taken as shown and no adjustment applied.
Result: 64 bpm
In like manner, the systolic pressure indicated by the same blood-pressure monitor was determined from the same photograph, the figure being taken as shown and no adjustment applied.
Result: 117 mmHg
